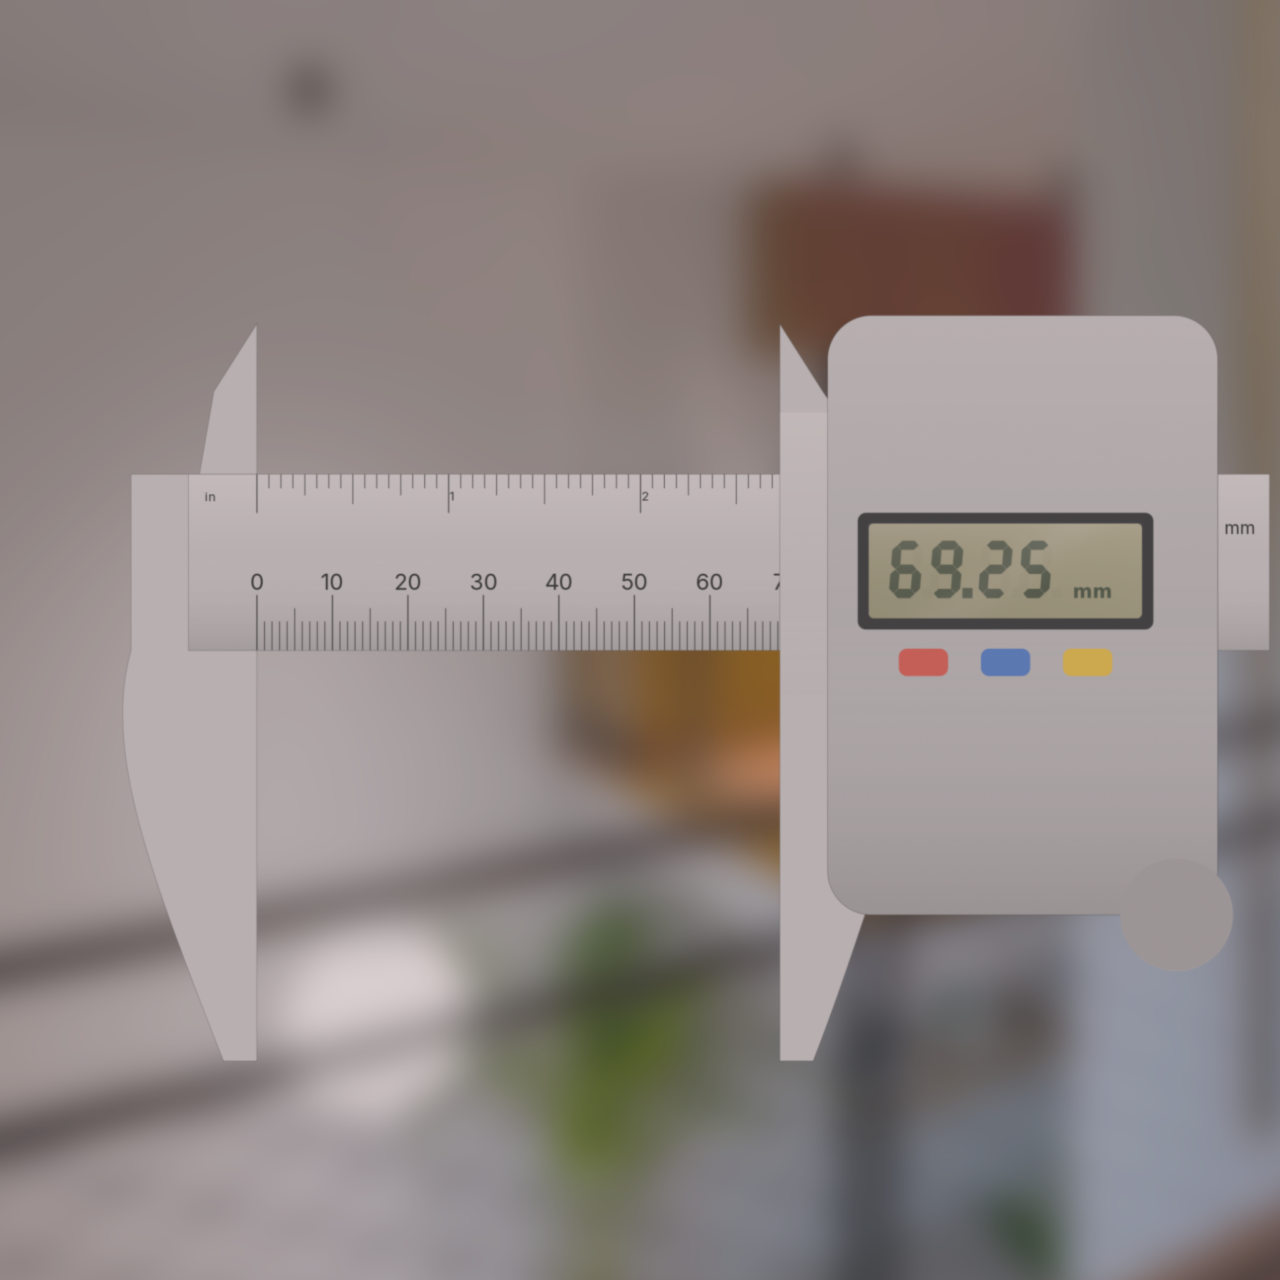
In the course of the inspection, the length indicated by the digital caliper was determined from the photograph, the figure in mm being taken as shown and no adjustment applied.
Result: 69.25 mm
